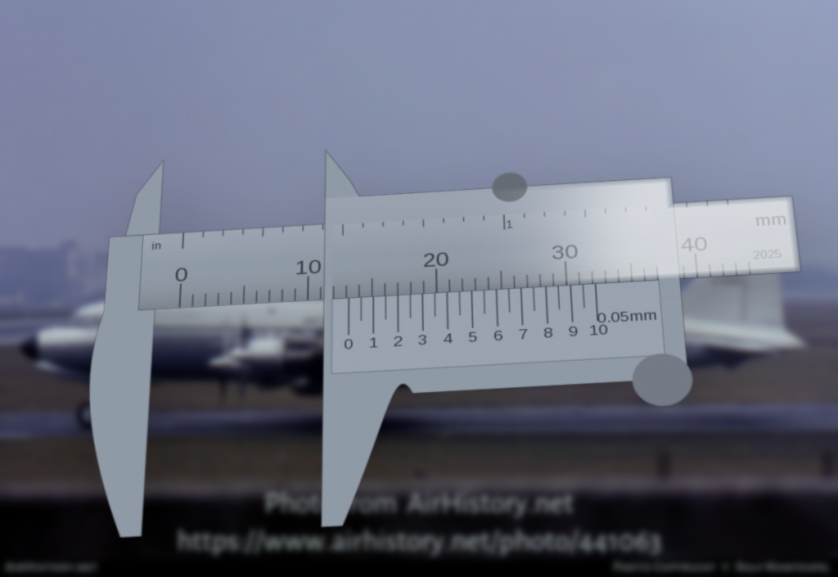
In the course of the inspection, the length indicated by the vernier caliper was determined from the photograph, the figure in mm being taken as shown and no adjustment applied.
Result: 13.2 mm
